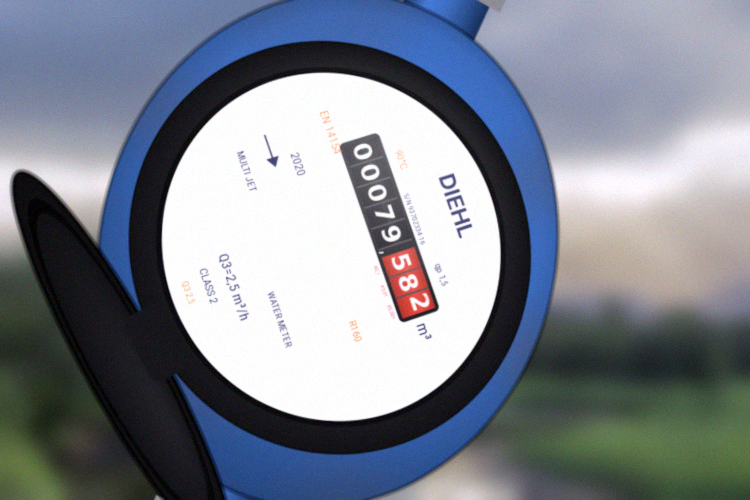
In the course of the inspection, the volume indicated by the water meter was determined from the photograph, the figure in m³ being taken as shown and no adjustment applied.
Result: 79.582 m³
